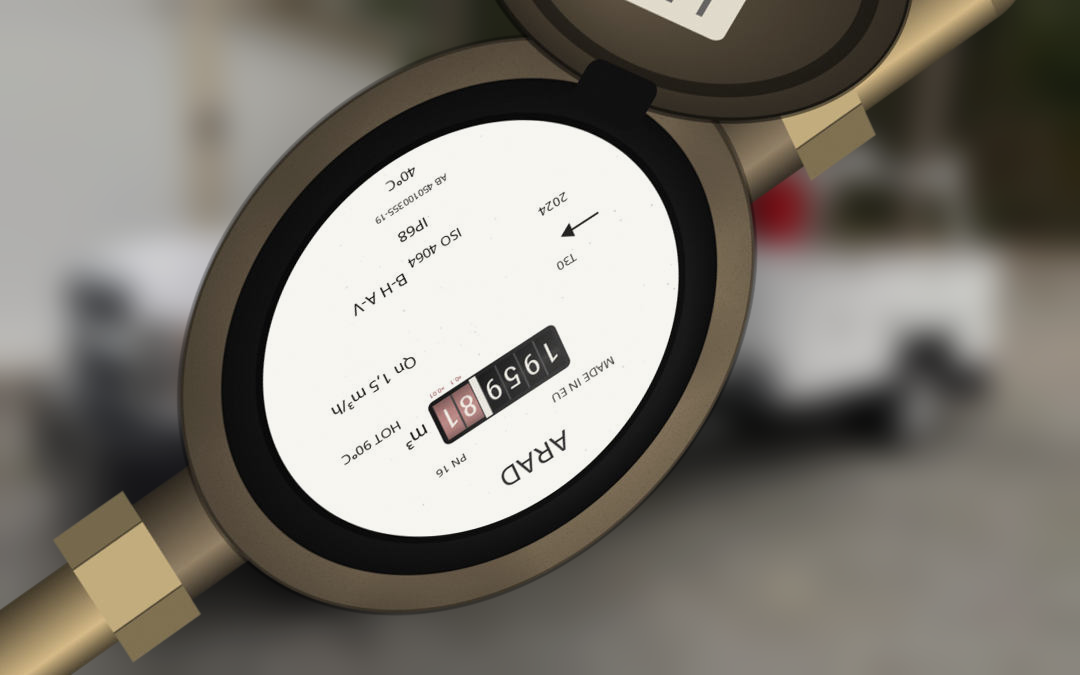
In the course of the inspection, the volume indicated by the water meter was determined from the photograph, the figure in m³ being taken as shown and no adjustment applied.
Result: 1959.81 m³
